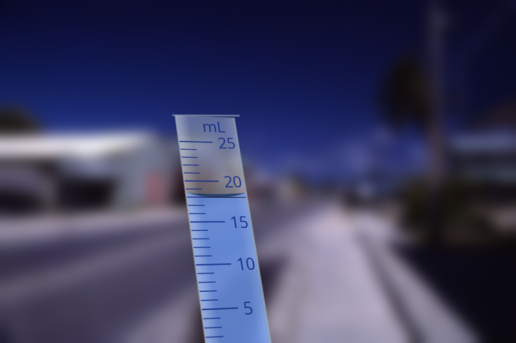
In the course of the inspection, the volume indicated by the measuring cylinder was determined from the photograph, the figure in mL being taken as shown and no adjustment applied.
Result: 18 mL
